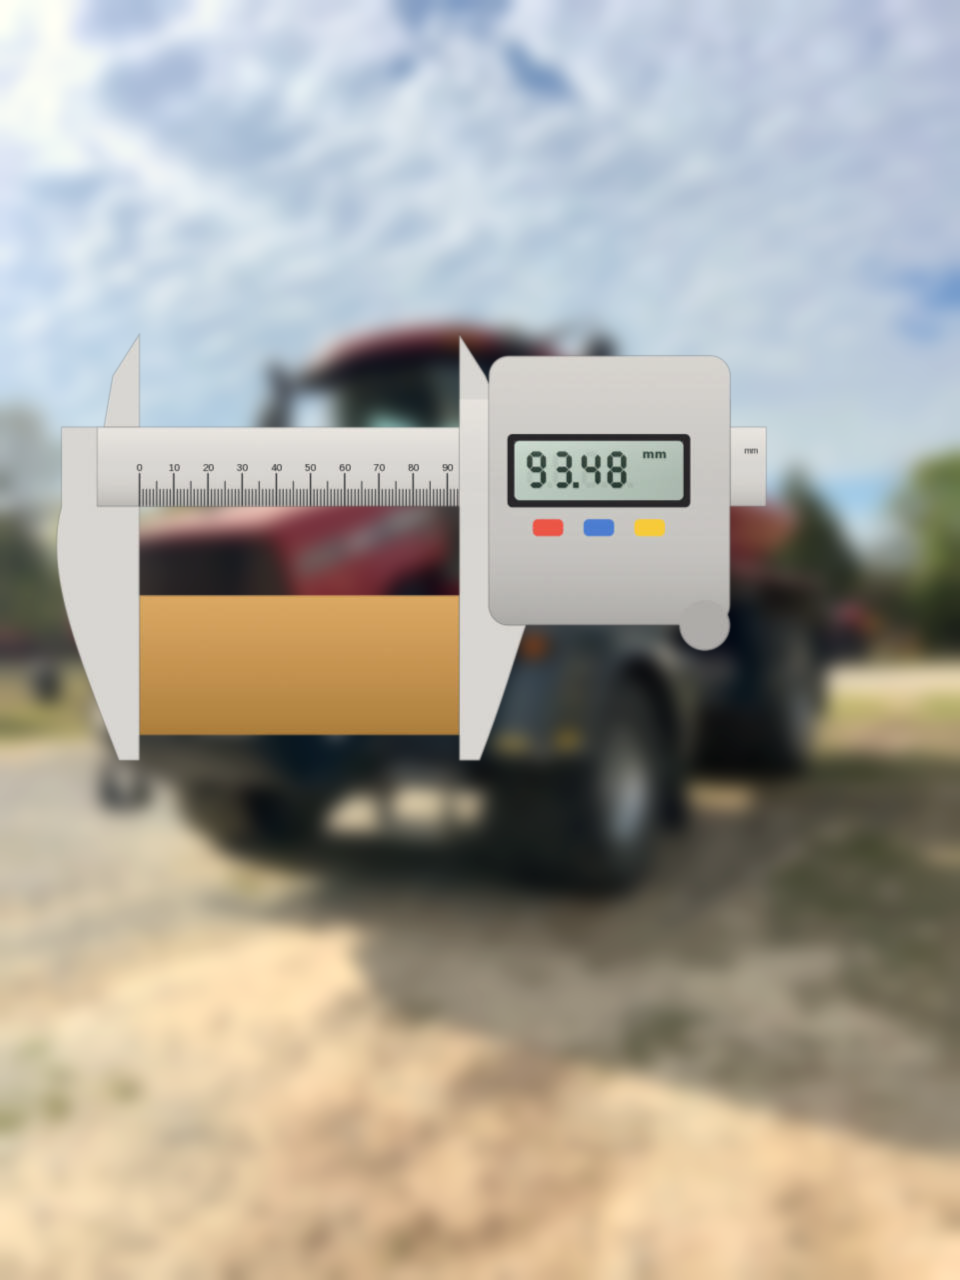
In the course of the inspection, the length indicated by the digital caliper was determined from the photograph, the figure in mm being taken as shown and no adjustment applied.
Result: 93.48 mm
